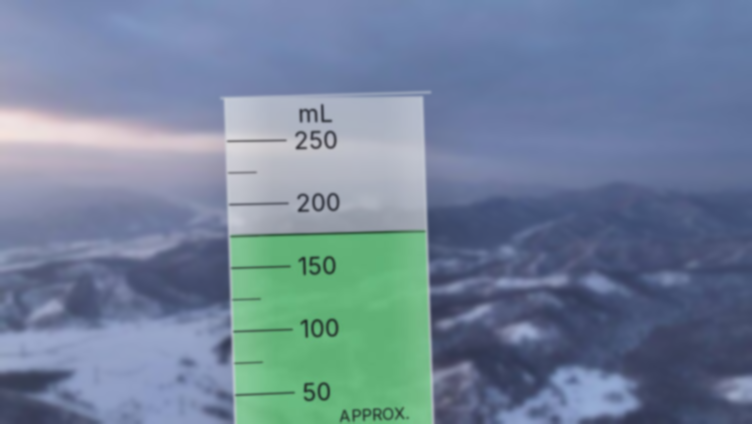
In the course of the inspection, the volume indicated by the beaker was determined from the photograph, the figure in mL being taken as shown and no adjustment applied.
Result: 175 mL
